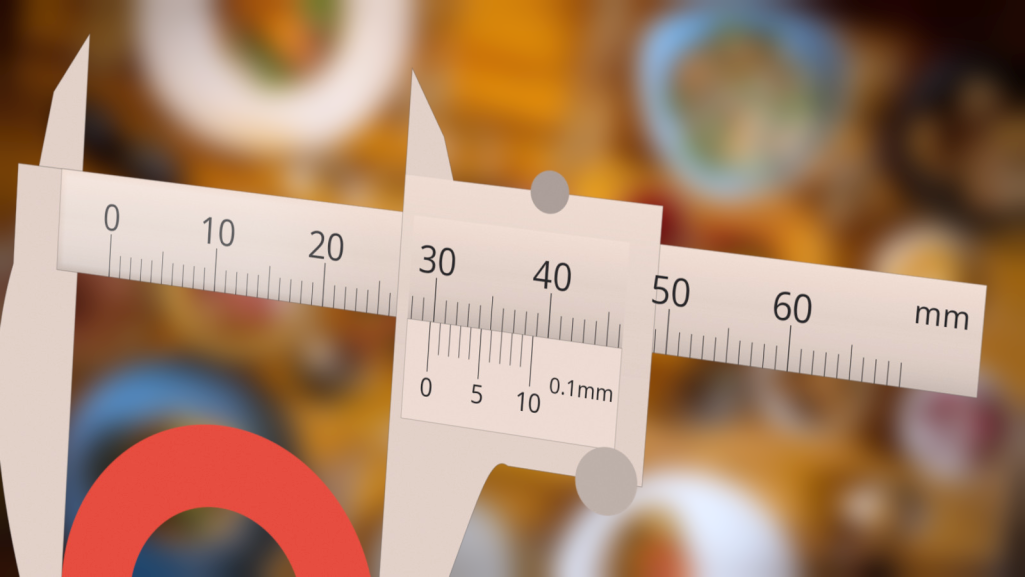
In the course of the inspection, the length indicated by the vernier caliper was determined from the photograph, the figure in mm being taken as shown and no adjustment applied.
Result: 29.7 mm
